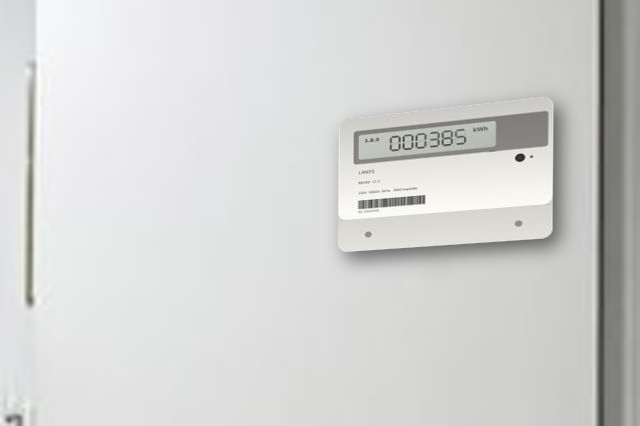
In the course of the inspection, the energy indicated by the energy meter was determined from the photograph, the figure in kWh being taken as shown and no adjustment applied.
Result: 385 kWh
